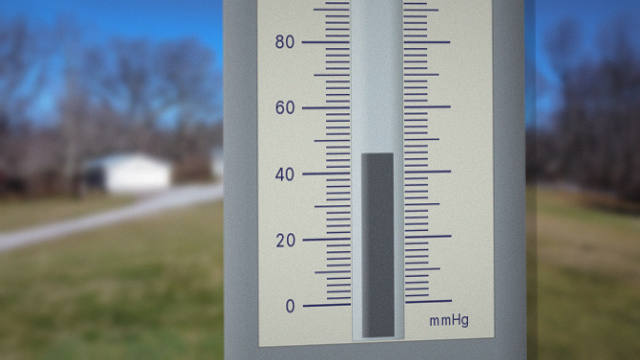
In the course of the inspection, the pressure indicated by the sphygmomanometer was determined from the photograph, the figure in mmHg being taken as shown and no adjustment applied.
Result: 46 mmHg
